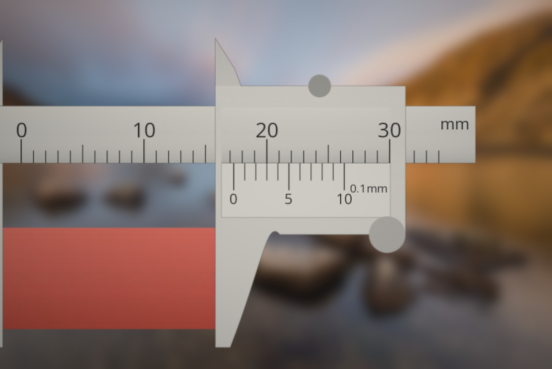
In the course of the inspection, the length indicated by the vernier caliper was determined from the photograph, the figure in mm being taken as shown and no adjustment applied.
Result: 17.3 mm
